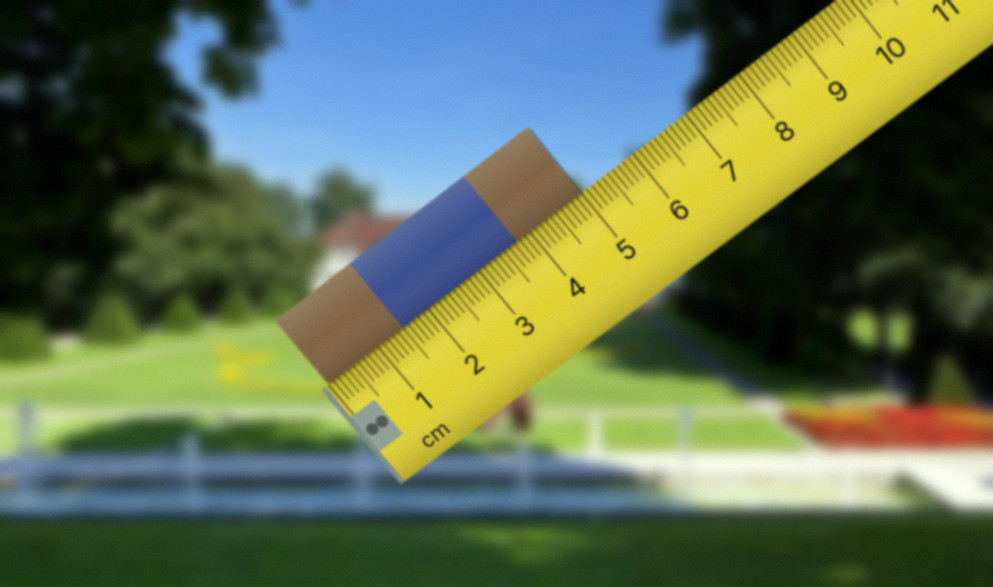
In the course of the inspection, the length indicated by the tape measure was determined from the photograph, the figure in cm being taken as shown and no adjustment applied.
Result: 5 cm
